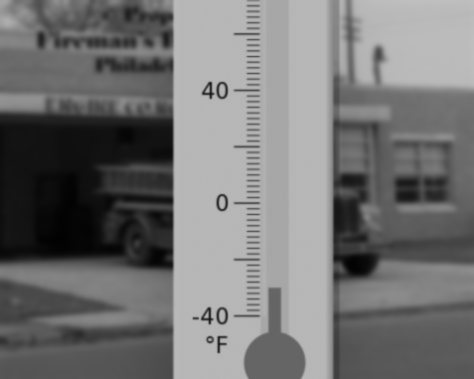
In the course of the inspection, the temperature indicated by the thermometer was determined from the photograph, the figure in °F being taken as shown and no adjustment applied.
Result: -30 °F
